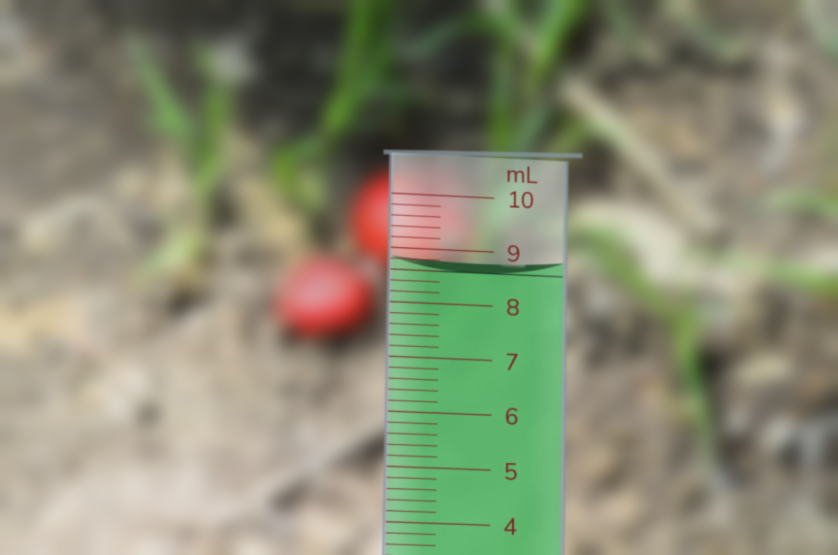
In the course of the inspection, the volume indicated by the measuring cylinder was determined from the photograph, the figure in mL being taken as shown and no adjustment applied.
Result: 8.6 mL
